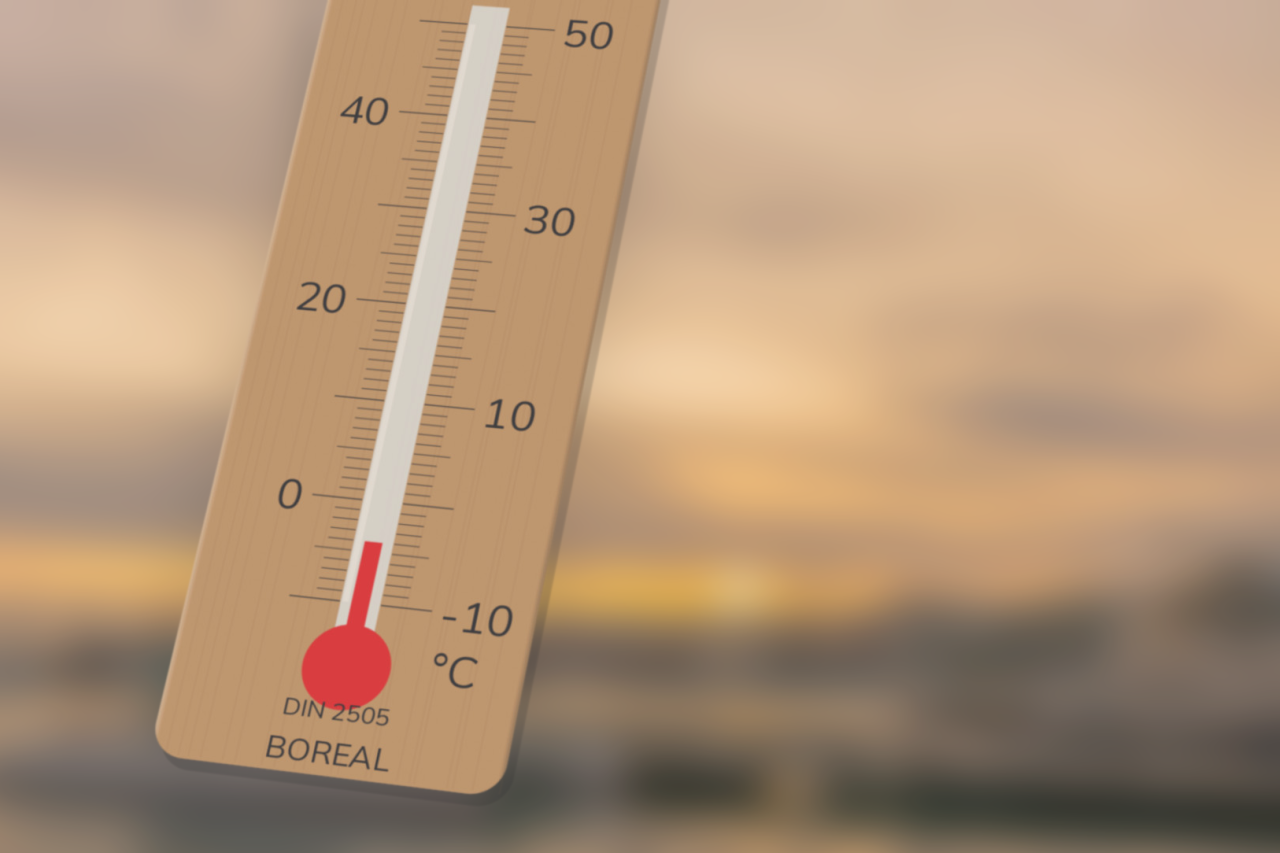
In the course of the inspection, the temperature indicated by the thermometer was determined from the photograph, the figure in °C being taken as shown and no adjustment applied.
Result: -4 °C
